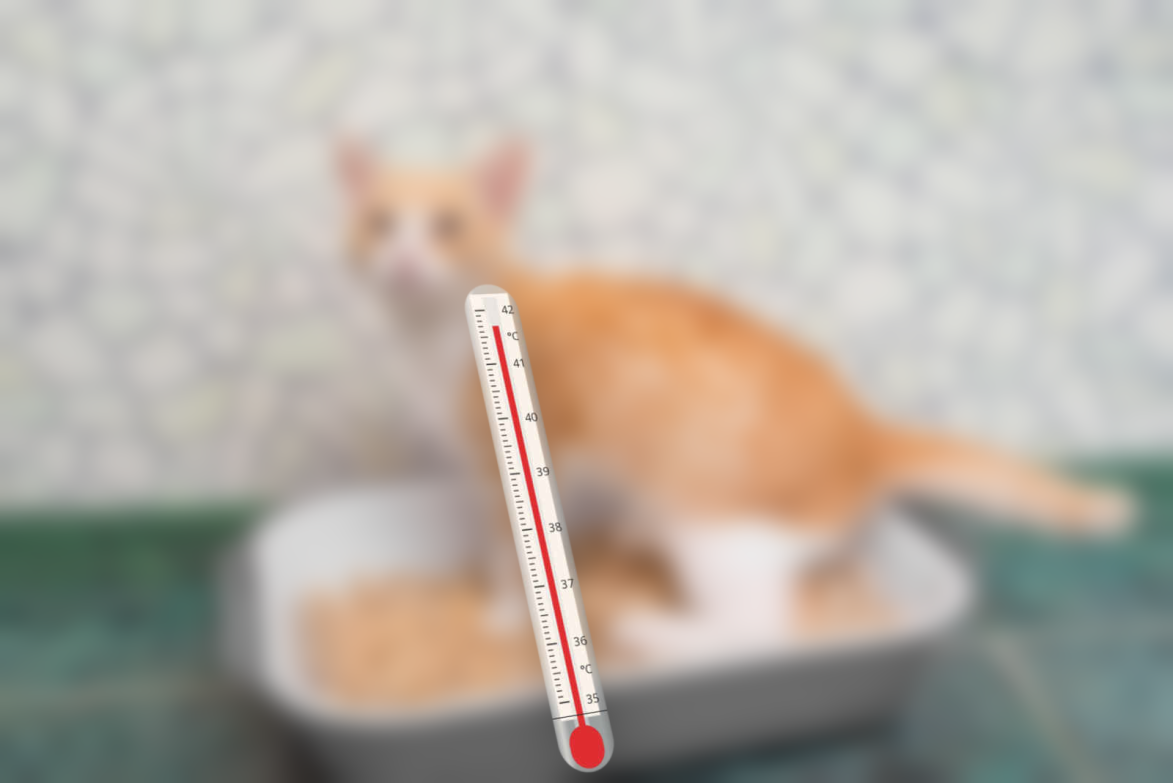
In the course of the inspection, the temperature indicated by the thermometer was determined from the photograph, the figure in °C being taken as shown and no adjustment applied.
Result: 41.7 °C
